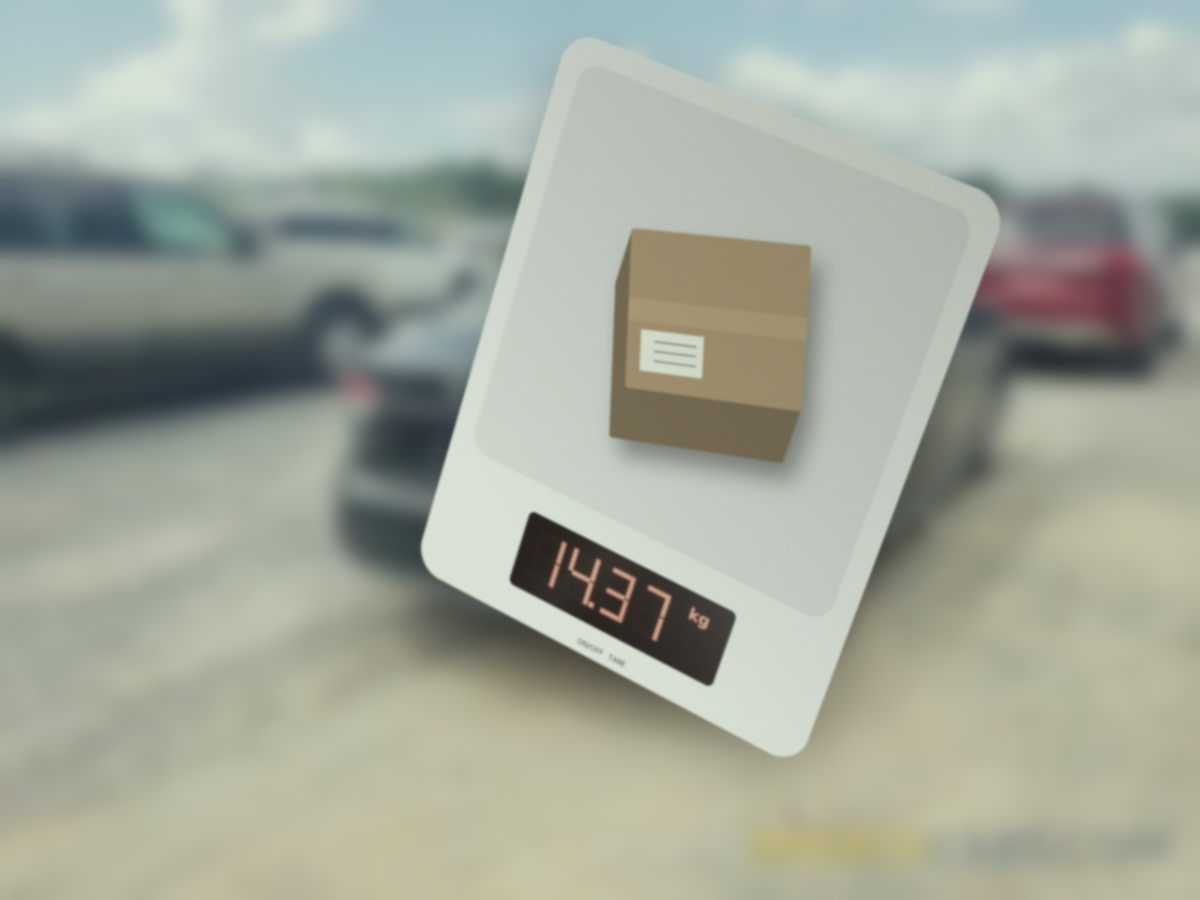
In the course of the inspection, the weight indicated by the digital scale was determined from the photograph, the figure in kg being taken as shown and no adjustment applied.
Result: 14.37 kg
